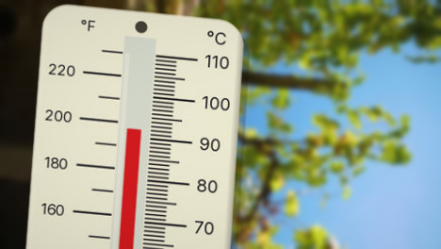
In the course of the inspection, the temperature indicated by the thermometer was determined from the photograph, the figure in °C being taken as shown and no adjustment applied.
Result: 92 °C
